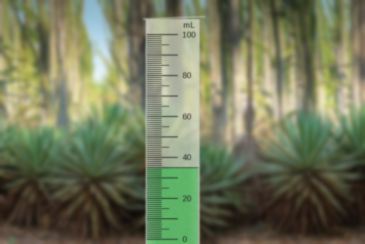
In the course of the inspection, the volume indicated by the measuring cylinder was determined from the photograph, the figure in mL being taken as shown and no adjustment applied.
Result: 35 mL
